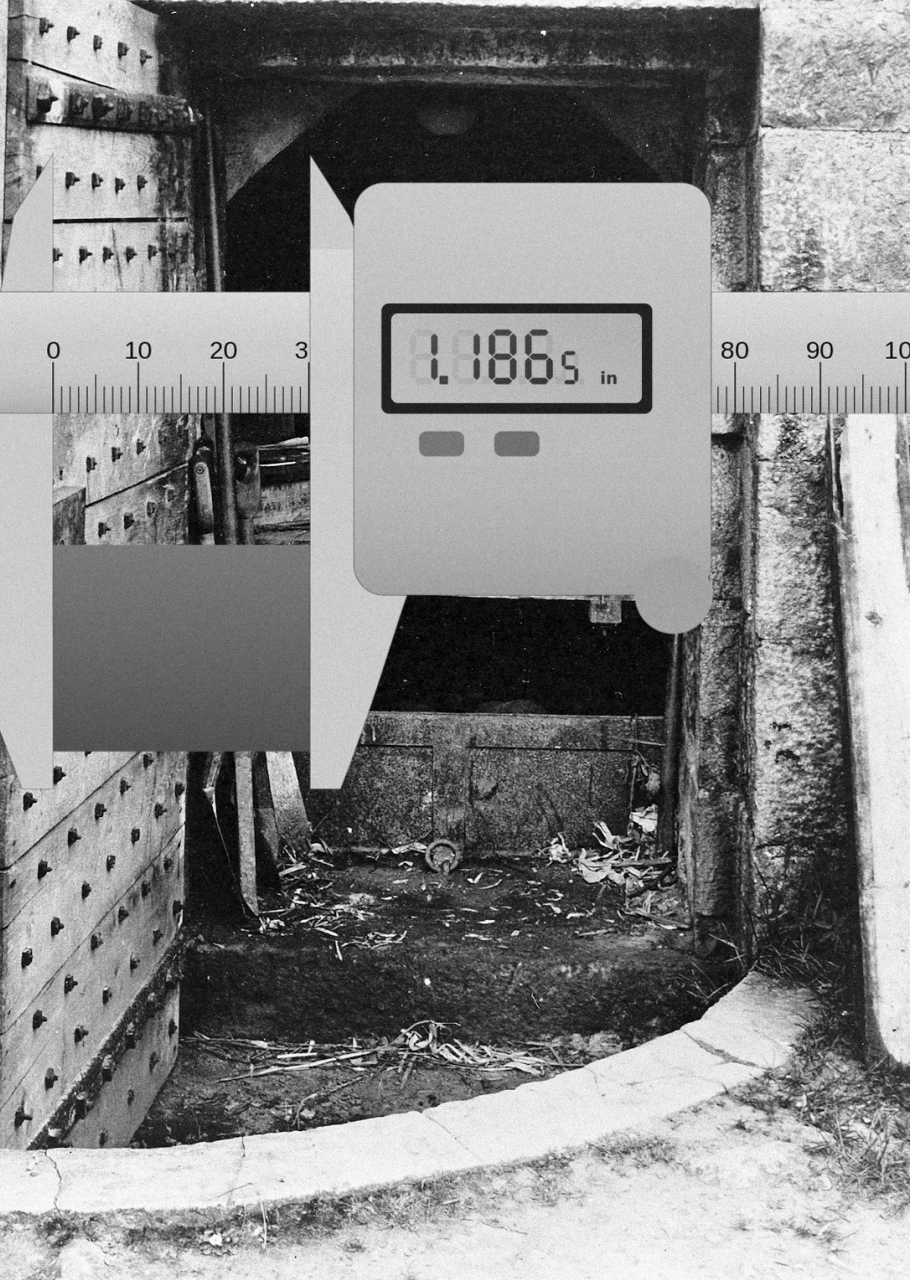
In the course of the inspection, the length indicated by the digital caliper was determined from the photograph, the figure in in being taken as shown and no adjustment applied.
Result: 1.1865 in
